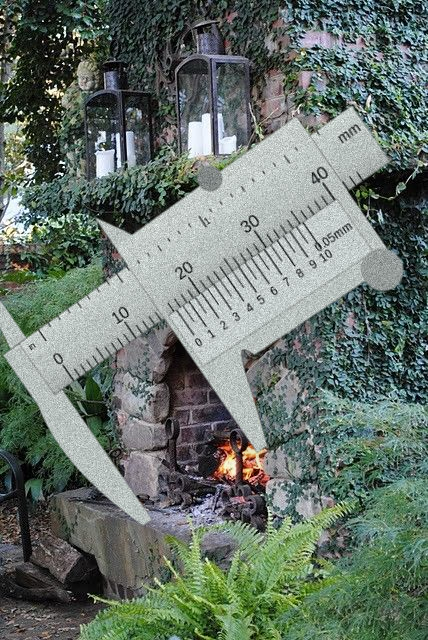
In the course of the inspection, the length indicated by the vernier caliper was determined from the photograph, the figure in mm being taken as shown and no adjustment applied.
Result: 16.4 mm
